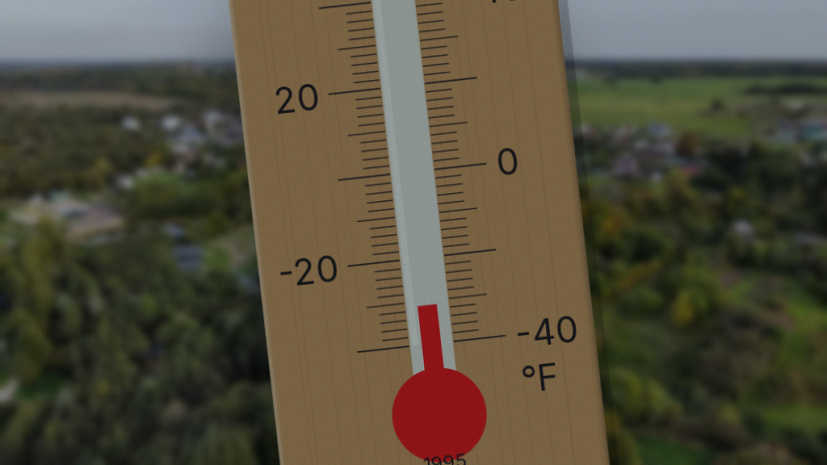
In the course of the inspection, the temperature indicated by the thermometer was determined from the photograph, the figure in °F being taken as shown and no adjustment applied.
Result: -31 °F
